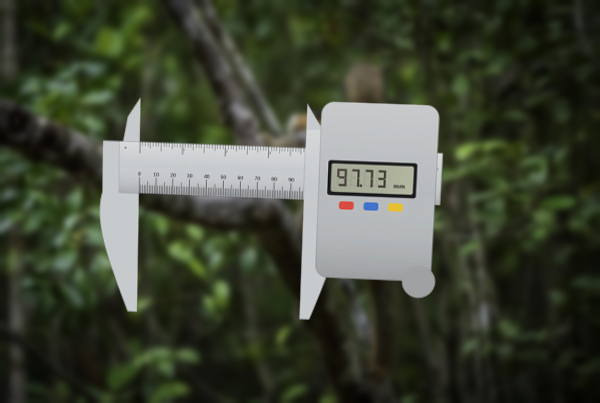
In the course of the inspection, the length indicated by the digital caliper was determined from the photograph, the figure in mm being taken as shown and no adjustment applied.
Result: 97.73 mm
